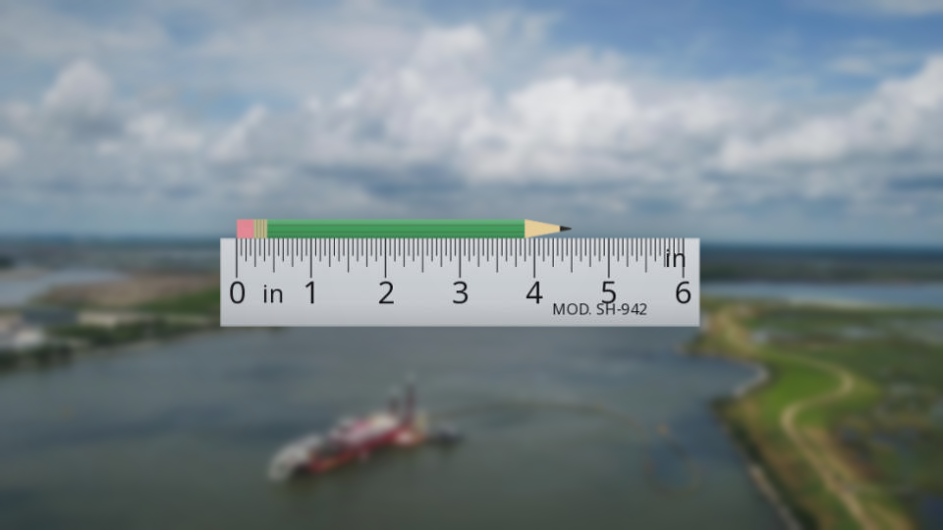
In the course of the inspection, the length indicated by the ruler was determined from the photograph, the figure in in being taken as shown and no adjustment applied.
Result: 4.5 in
